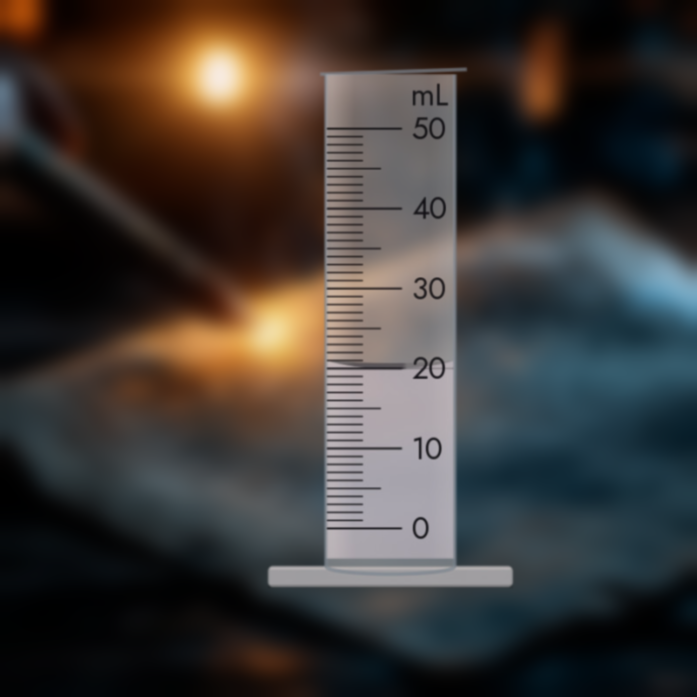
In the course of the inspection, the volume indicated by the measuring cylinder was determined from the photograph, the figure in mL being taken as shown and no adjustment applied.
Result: 20 mL
